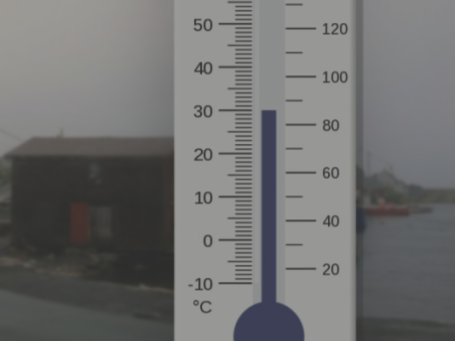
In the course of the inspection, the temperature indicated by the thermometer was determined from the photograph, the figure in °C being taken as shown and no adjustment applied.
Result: 30 °C
